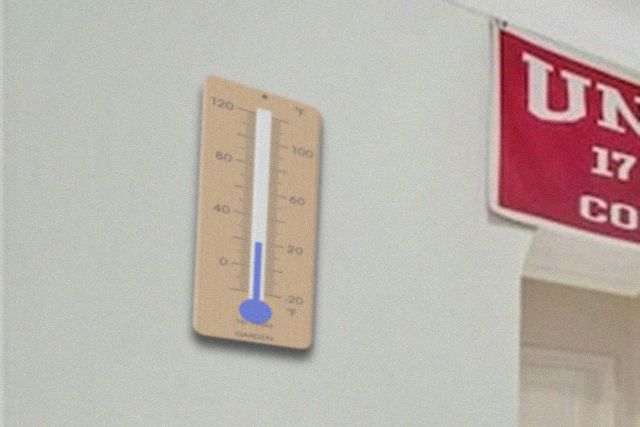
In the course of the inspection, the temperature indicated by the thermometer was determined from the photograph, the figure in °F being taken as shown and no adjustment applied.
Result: 20 °F
